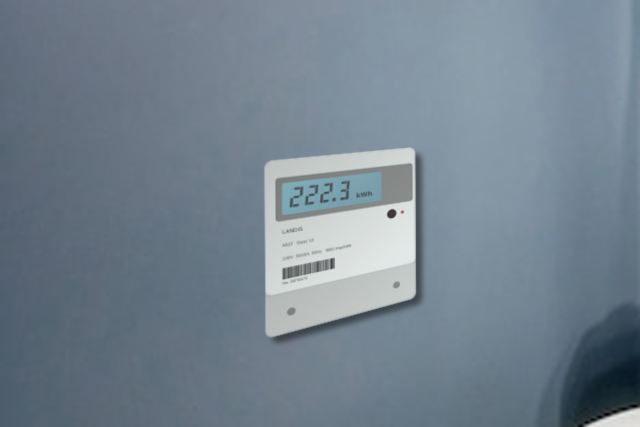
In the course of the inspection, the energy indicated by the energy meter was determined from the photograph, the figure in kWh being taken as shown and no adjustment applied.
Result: 222.3 kWh
